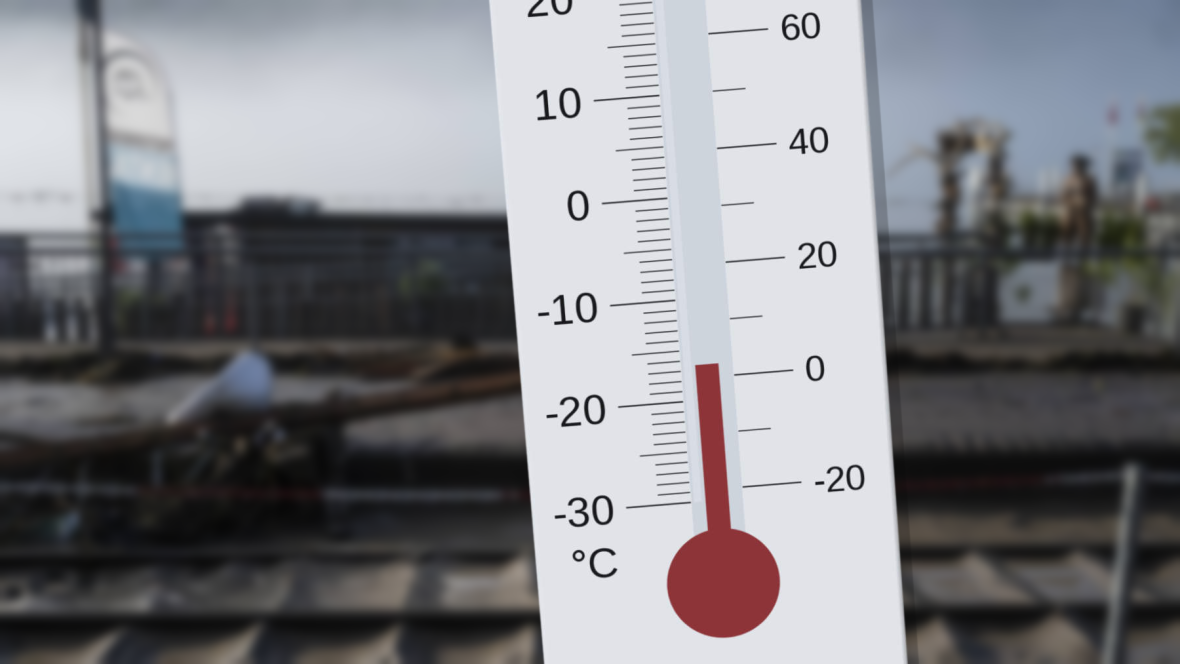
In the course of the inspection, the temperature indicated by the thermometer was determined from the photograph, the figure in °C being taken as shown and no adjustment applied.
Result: -16.5 °C
